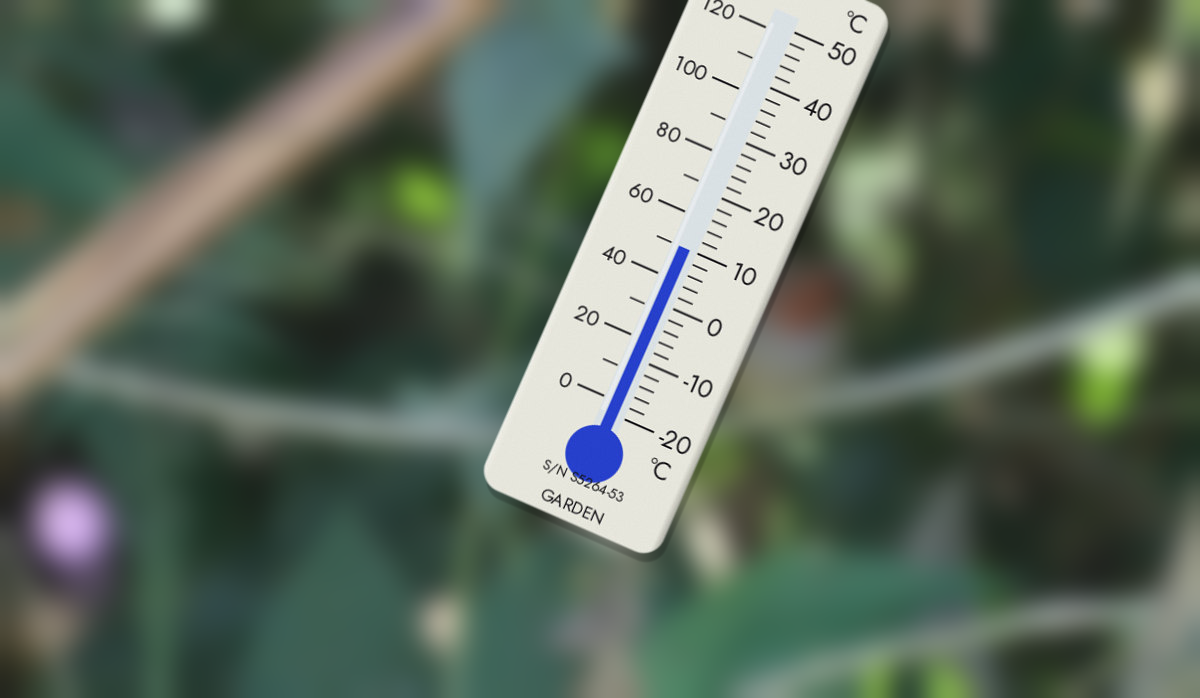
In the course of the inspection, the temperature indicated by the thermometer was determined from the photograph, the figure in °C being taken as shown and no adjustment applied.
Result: 10 °C
